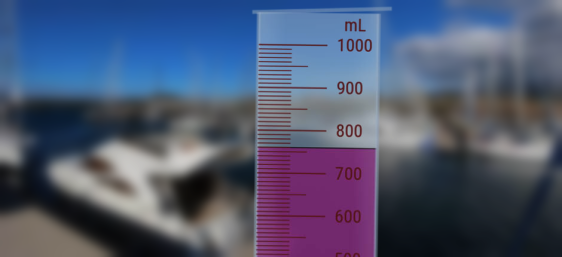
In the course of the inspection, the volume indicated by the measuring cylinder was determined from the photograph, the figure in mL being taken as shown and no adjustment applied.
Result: 760 mL
